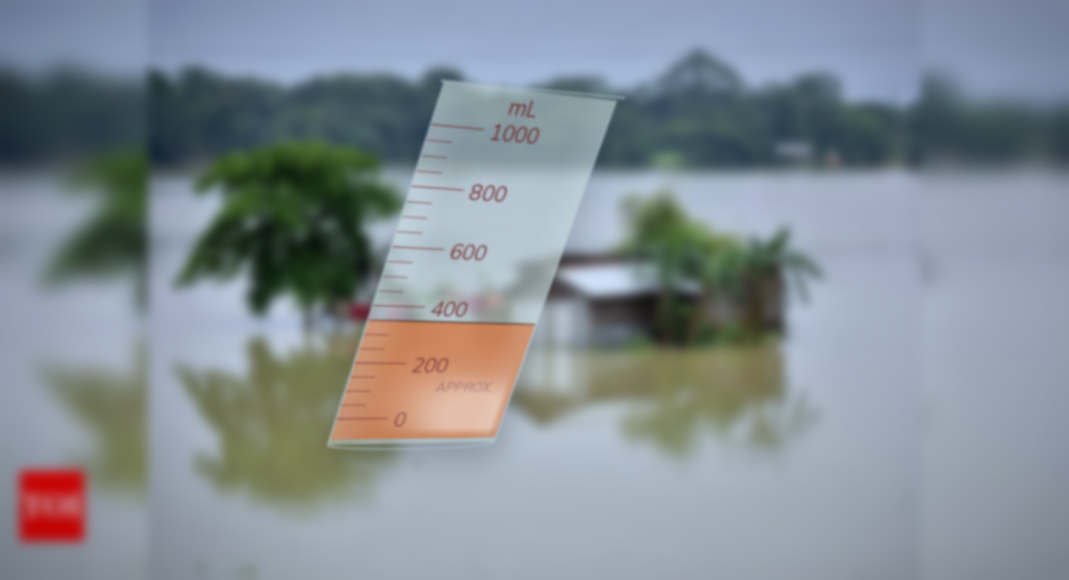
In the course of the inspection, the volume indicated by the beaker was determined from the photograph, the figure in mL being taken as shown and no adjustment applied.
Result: 350 mL
